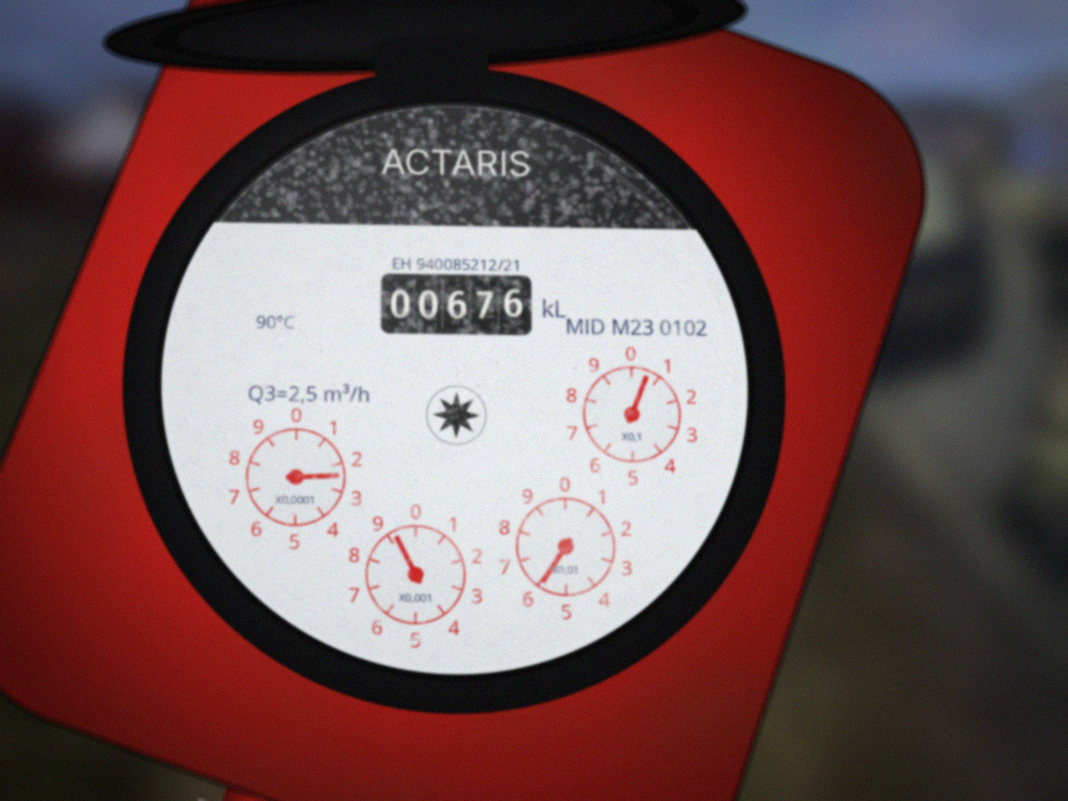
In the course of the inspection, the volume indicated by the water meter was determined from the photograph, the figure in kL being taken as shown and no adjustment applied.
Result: 676.0592 kL
